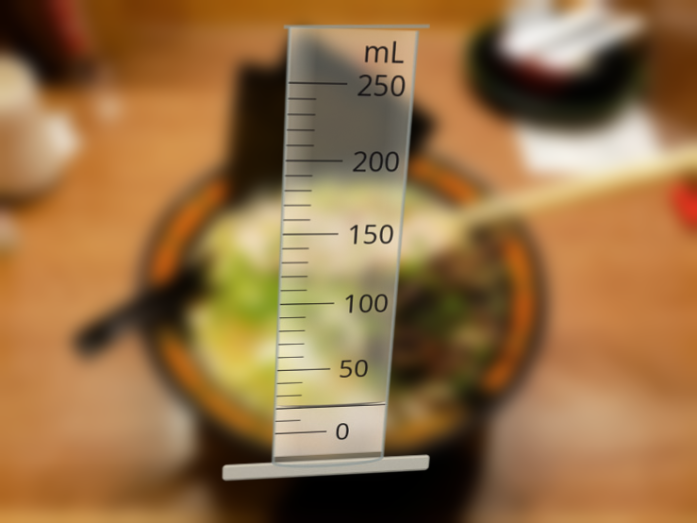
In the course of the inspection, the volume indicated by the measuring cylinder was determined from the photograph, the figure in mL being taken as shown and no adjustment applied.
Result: 20 mL
